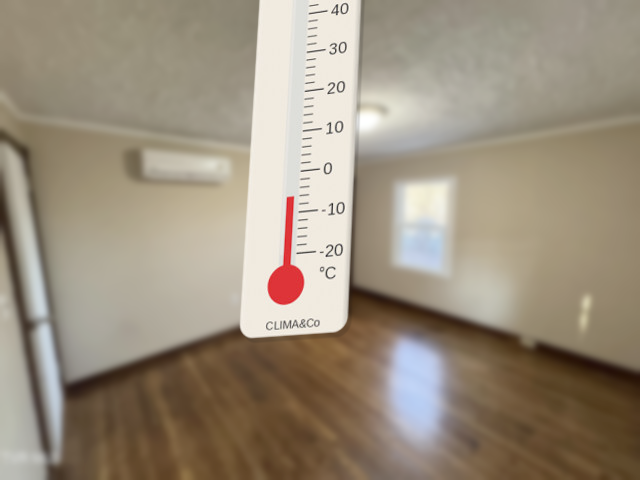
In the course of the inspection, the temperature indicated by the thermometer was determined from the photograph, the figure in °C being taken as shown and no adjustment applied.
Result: -6 °C
